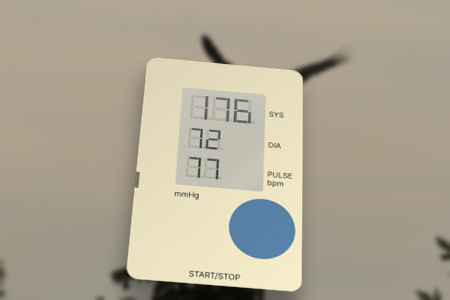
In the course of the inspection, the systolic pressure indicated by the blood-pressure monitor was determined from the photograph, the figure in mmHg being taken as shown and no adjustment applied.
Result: 176 mmHg
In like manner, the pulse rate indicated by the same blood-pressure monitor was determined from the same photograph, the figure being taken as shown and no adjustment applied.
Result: 77 bpm
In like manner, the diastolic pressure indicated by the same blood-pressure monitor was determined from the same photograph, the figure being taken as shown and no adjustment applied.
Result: 72 mmHg
